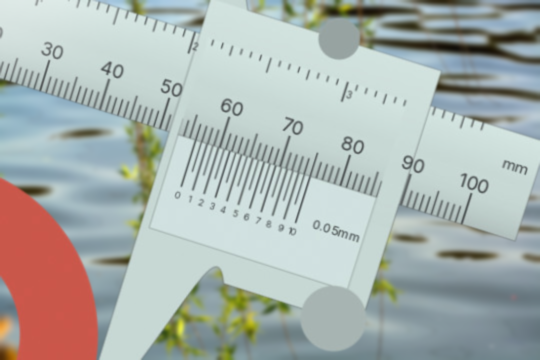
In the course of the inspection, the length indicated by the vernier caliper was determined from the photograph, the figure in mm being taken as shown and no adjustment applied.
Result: 56.0 mm
